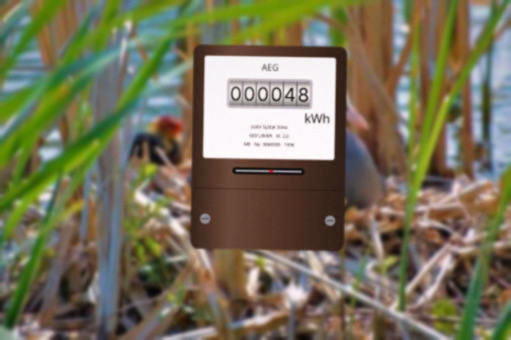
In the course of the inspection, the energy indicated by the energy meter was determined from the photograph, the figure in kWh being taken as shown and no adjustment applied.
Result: 48 kWh
